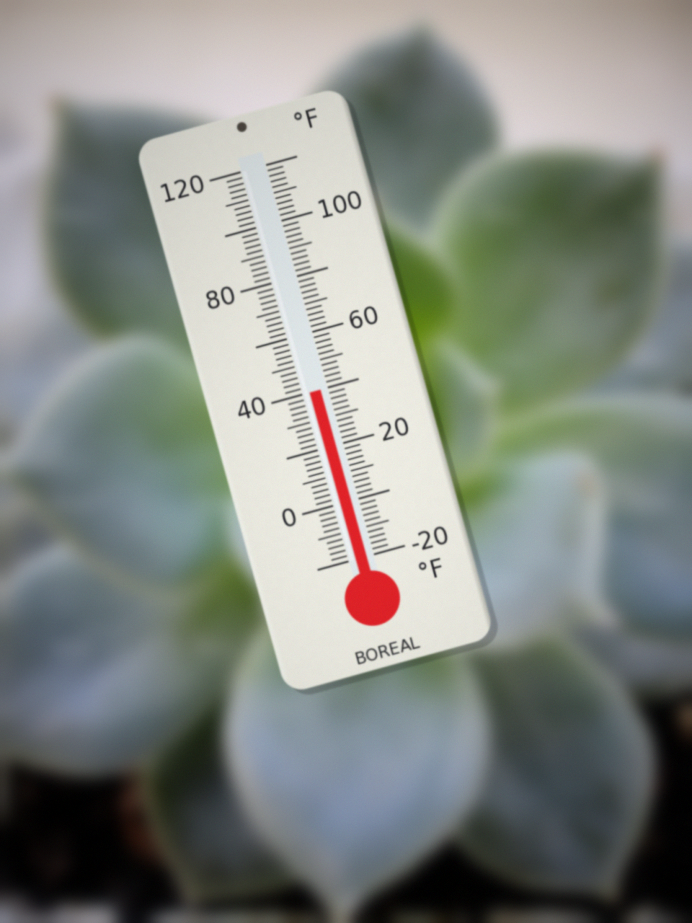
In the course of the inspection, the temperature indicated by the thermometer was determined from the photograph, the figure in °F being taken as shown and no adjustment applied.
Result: 40 °F
